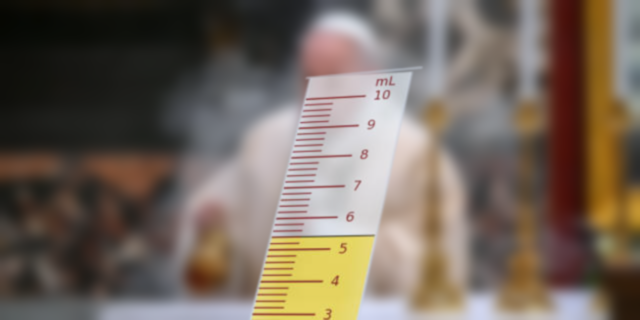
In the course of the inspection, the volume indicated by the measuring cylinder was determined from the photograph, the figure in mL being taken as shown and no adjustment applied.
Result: 5.4 mL
